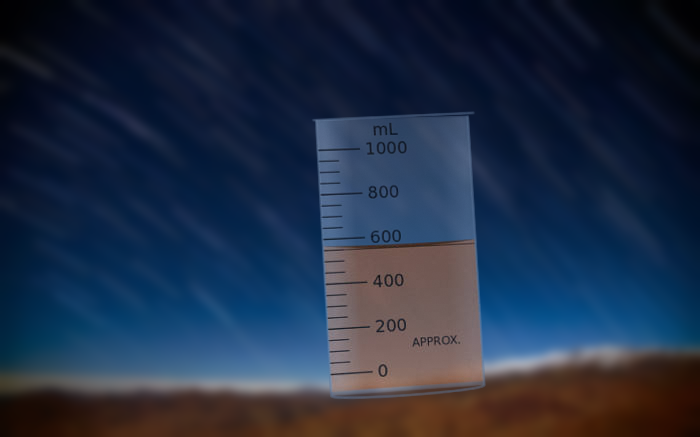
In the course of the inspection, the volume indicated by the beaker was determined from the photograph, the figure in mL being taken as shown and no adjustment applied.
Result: 550 mL
